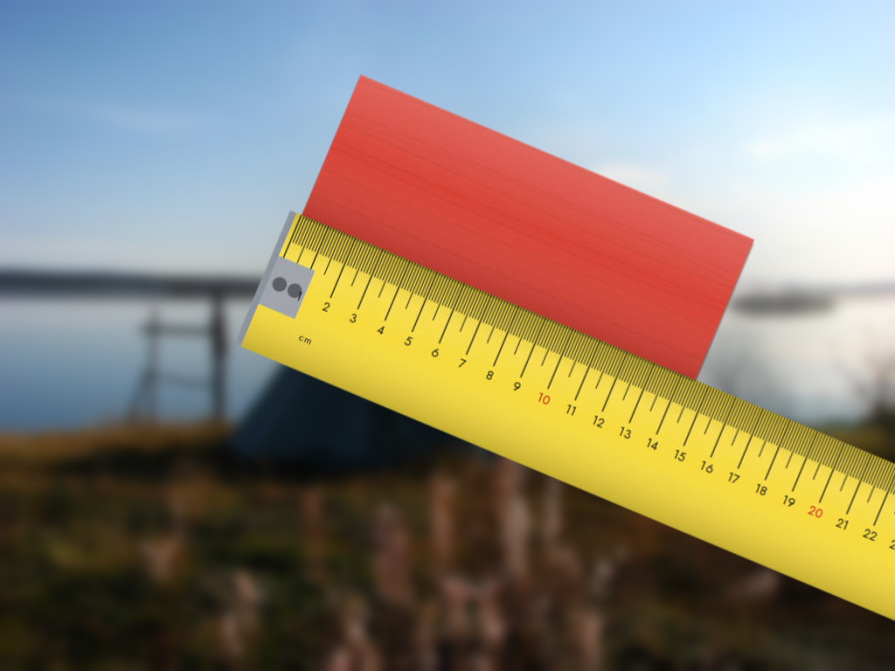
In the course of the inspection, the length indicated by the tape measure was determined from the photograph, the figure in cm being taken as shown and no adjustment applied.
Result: 14.5 cm
